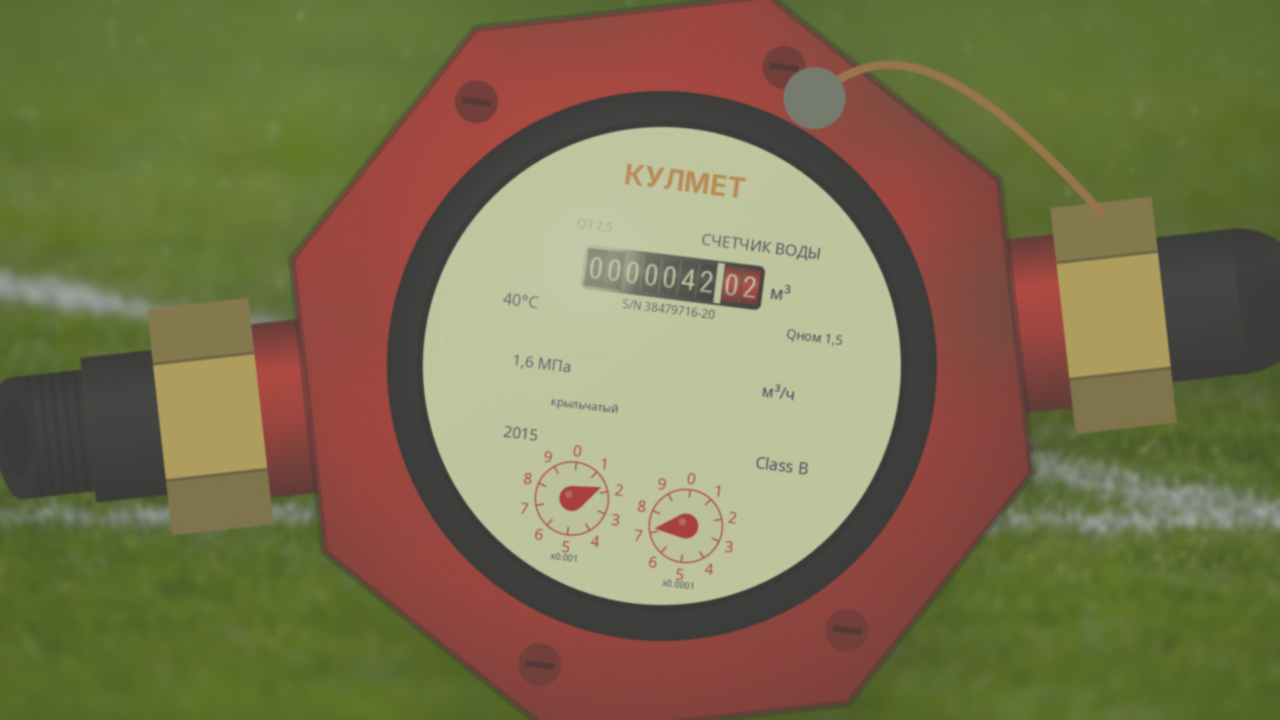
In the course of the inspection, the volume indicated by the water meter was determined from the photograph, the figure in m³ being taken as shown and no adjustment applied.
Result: 42.0217 m³
